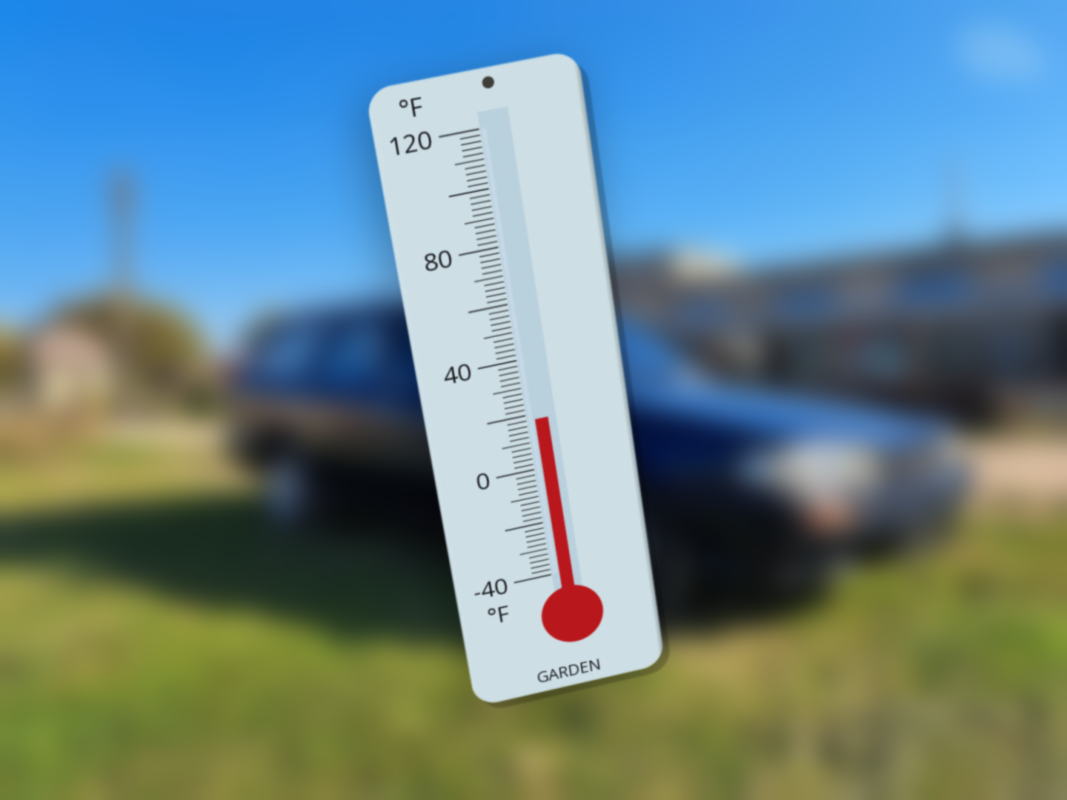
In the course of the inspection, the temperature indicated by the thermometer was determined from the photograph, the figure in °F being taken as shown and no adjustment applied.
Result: 18 °F
